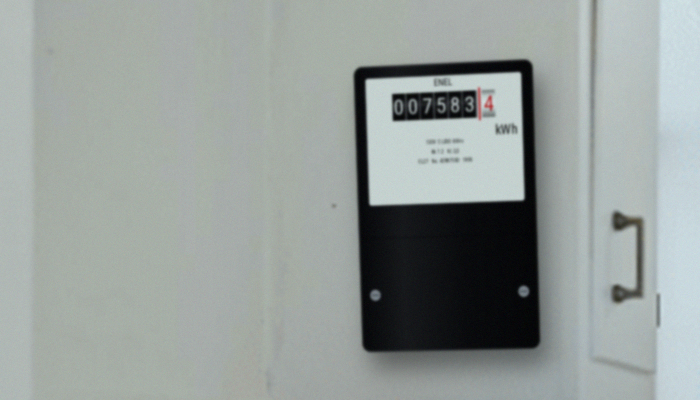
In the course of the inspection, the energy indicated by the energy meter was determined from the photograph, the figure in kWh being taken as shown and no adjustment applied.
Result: 7583.4 kWh
